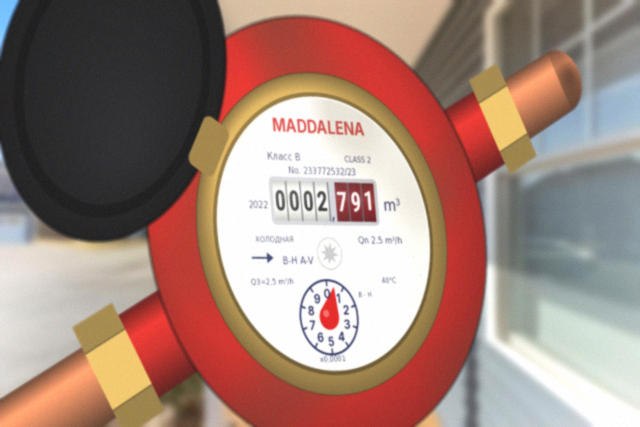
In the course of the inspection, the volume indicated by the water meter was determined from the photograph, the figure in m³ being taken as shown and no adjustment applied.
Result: 2.7910 m³
